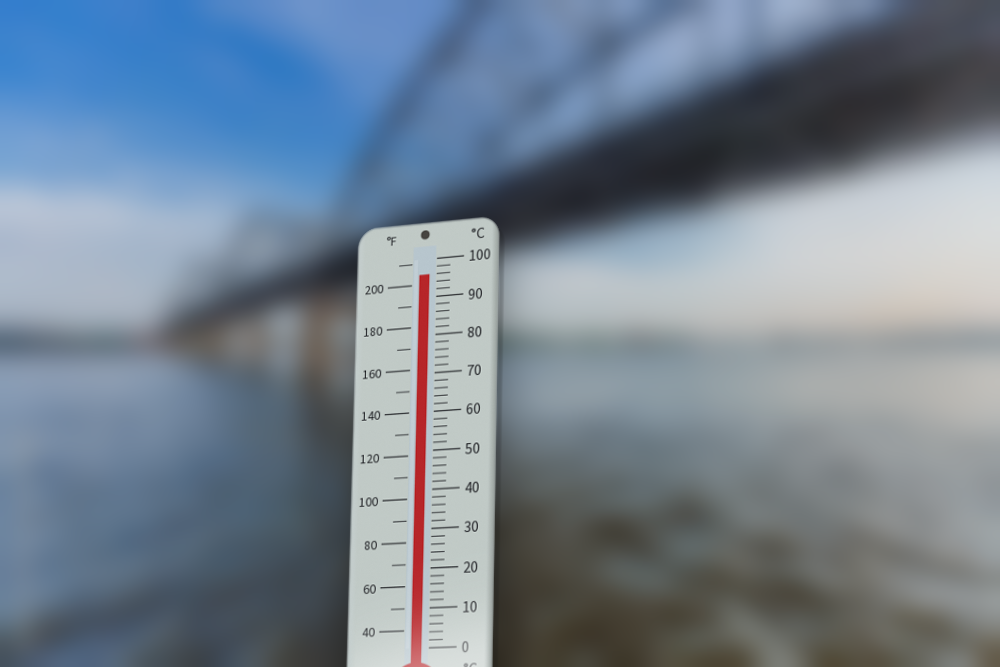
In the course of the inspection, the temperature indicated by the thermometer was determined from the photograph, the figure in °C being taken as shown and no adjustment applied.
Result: 96 °C
